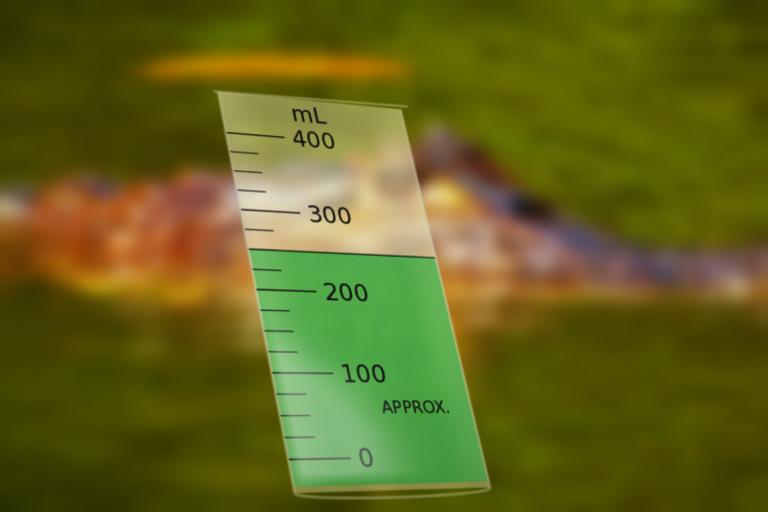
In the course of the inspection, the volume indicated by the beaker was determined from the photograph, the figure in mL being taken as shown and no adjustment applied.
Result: 250 mL
